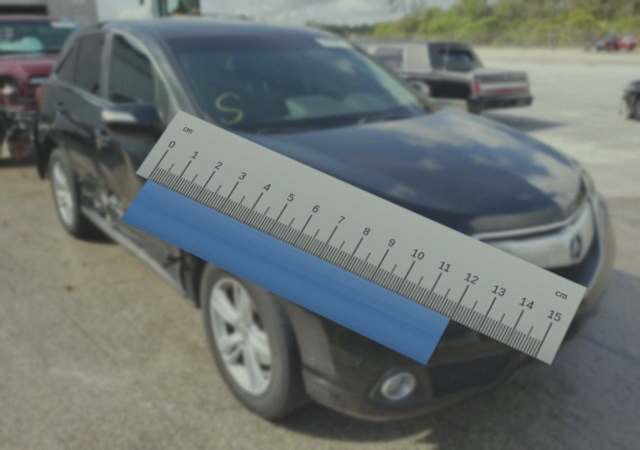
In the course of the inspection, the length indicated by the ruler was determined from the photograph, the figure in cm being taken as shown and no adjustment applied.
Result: 12 cm
